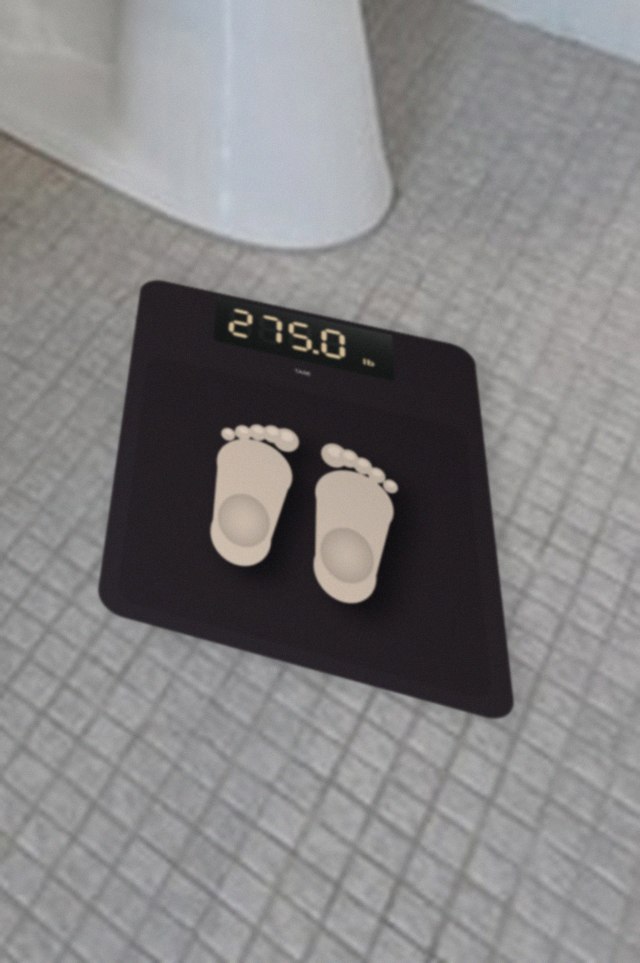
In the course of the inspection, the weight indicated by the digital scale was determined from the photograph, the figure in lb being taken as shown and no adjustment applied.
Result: 275.0 lb
